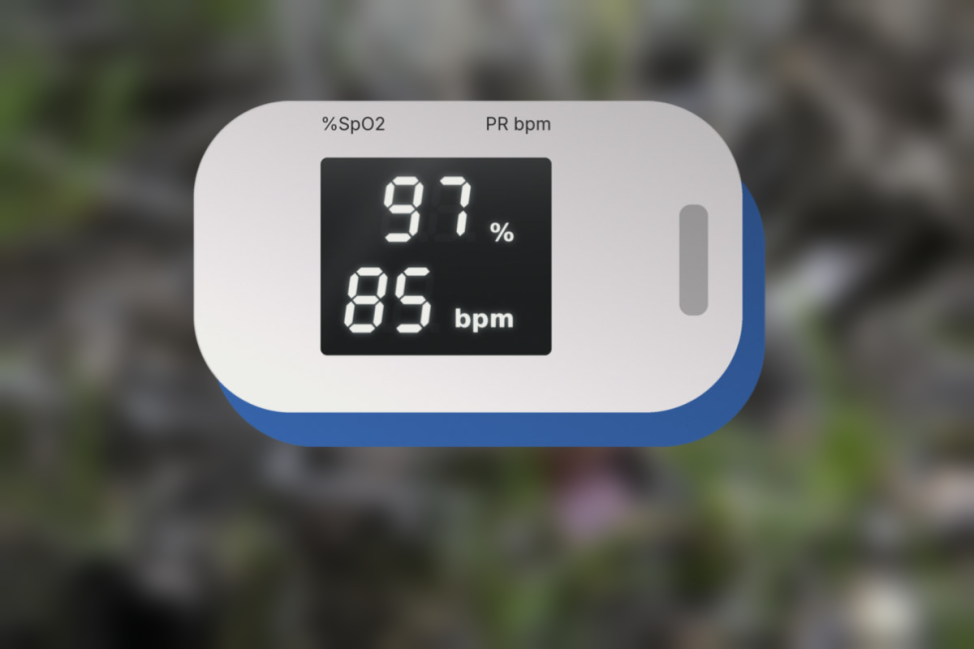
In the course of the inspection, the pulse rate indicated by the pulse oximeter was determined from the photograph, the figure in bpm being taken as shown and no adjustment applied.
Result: 85 bpm
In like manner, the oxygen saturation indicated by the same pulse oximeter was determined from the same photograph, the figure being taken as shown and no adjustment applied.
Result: 97 %
